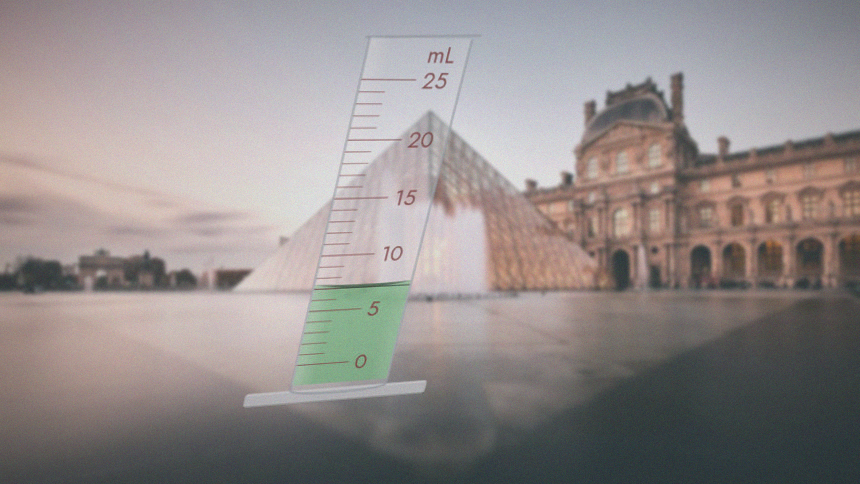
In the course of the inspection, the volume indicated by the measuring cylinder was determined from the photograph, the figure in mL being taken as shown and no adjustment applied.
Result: 7 mL
